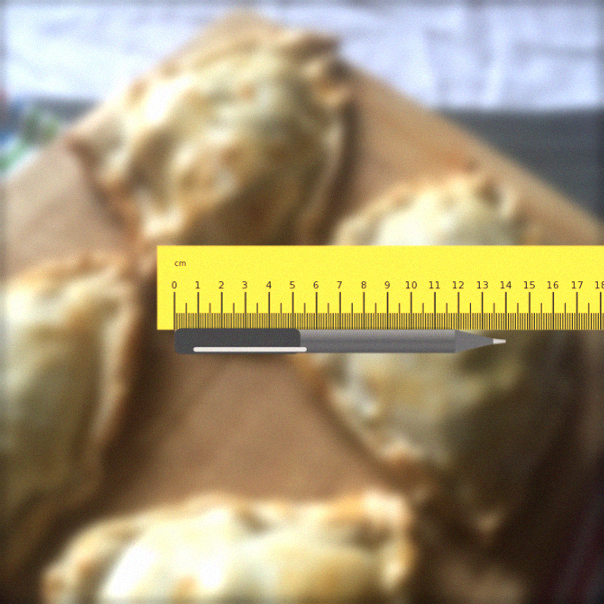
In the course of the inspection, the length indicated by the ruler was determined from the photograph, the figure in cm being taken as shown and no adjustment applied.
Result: 14 cm
